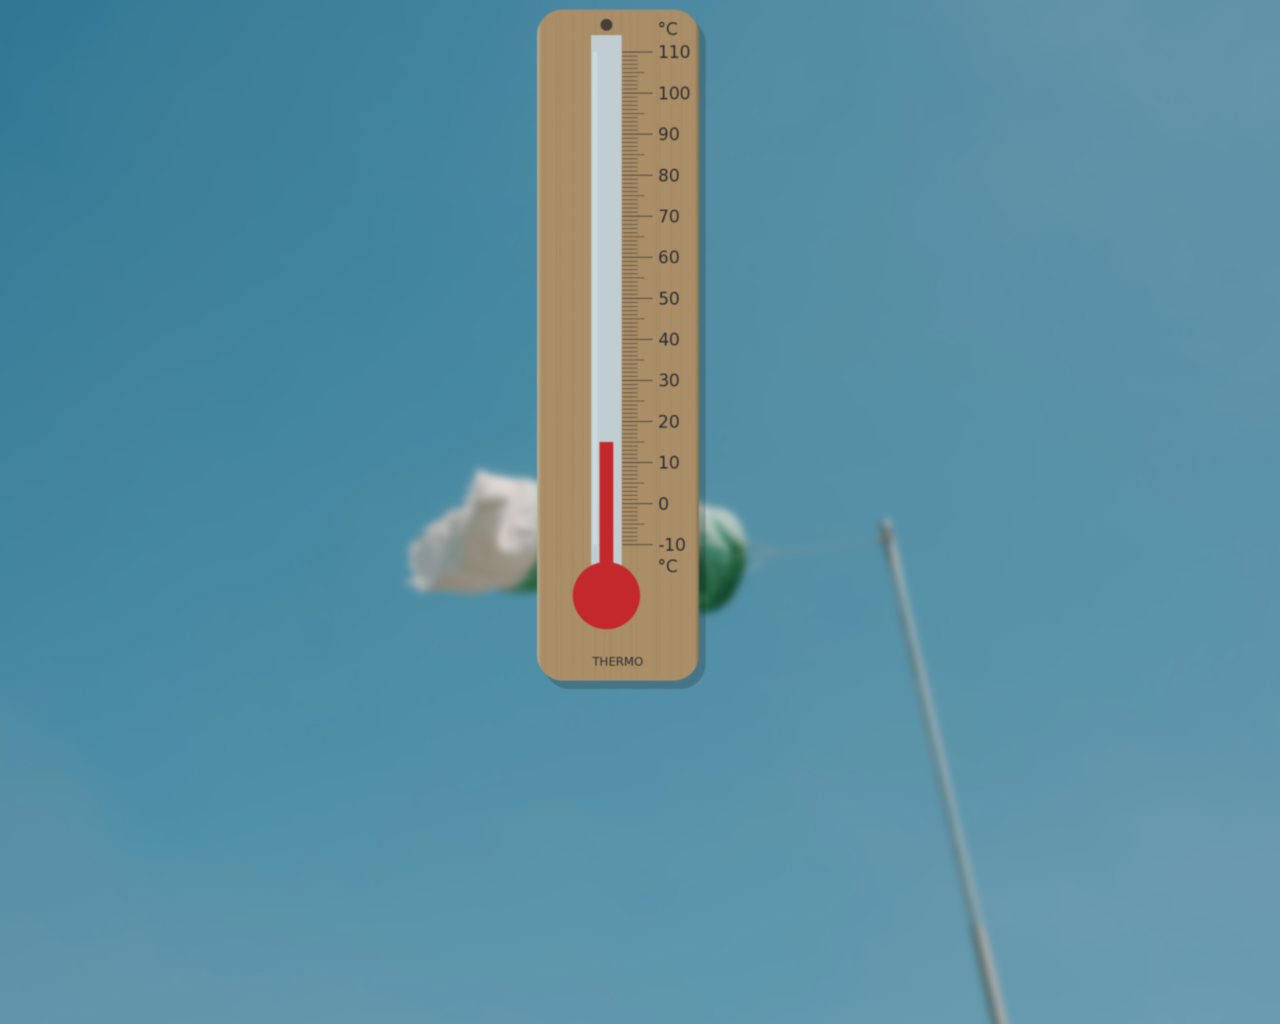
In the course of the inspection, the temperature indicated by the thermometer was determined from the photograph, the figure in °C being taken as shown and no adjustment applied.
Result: 15 °C
